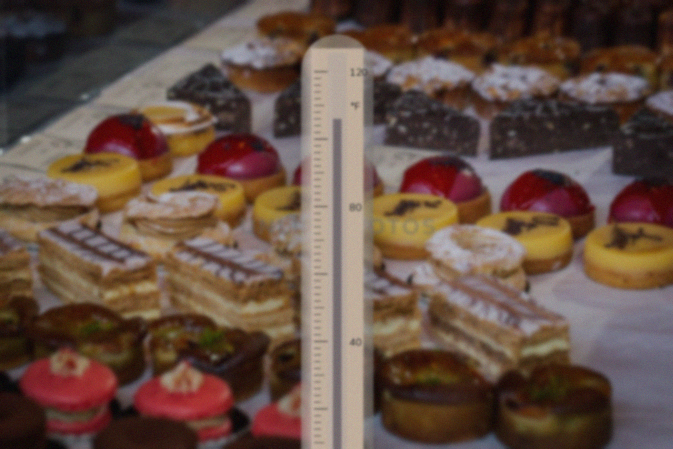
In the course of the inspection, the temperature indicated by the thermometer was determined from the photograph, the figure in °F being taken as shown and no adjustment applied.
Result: 106 °F
